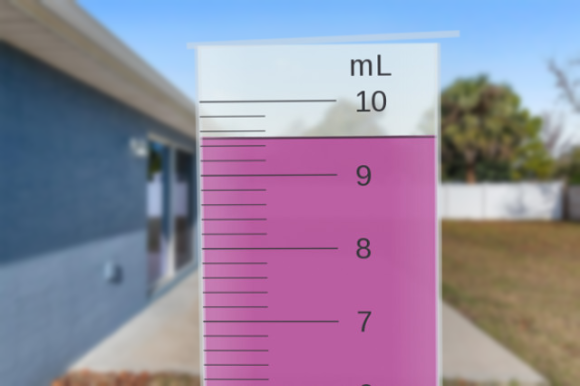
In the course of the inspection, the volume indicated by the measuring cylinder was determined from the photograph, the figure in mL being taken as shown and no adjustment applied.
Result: 9.5 mL
